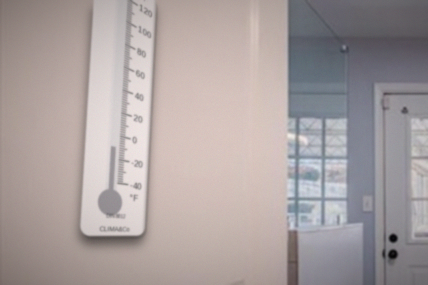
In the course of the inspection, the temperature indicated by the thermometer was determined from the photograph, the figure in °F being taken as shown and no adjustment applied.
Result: -10 °F
